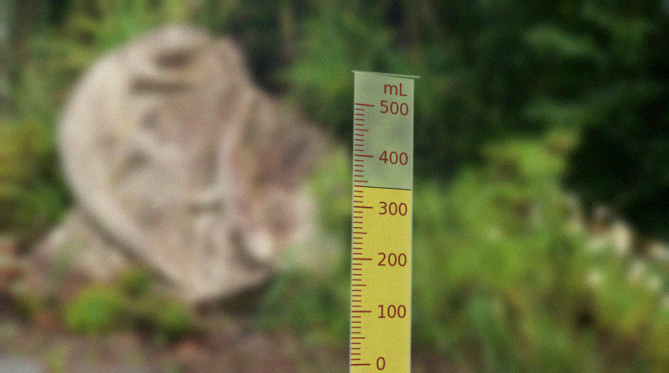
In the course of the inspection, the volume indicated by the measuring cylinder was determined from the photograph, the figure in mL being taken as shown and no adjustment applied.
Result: 340 mL
